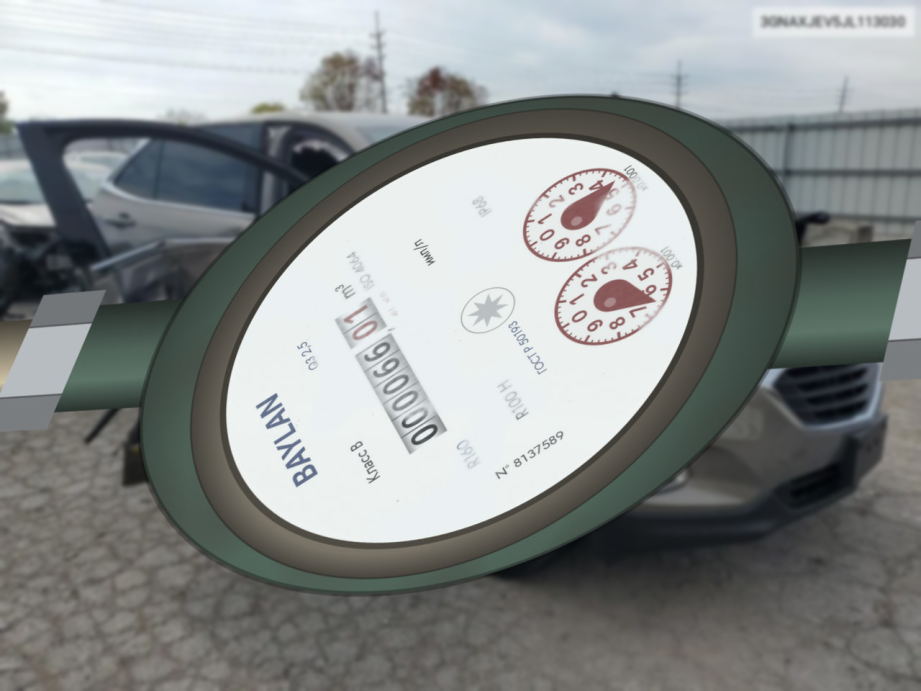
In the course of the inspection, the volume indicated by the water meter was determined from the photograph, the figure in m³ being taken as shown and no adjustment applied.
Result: 66.0164 m³
